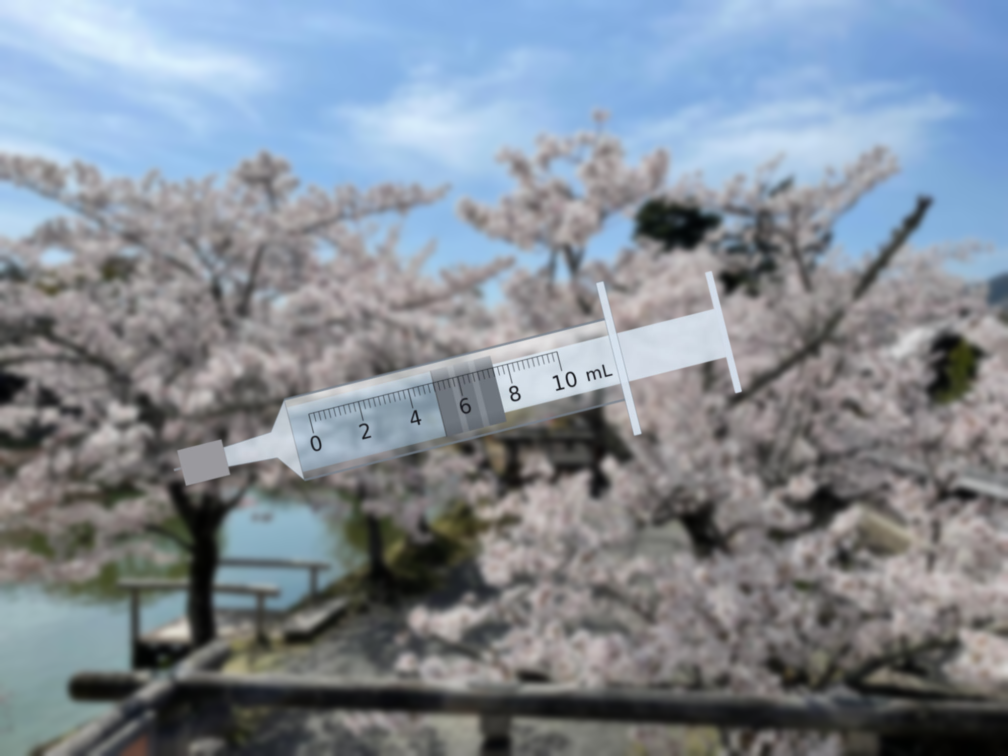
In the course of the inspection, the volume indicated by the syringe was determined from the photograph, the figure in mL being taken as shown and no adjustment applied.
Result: 5 mL
